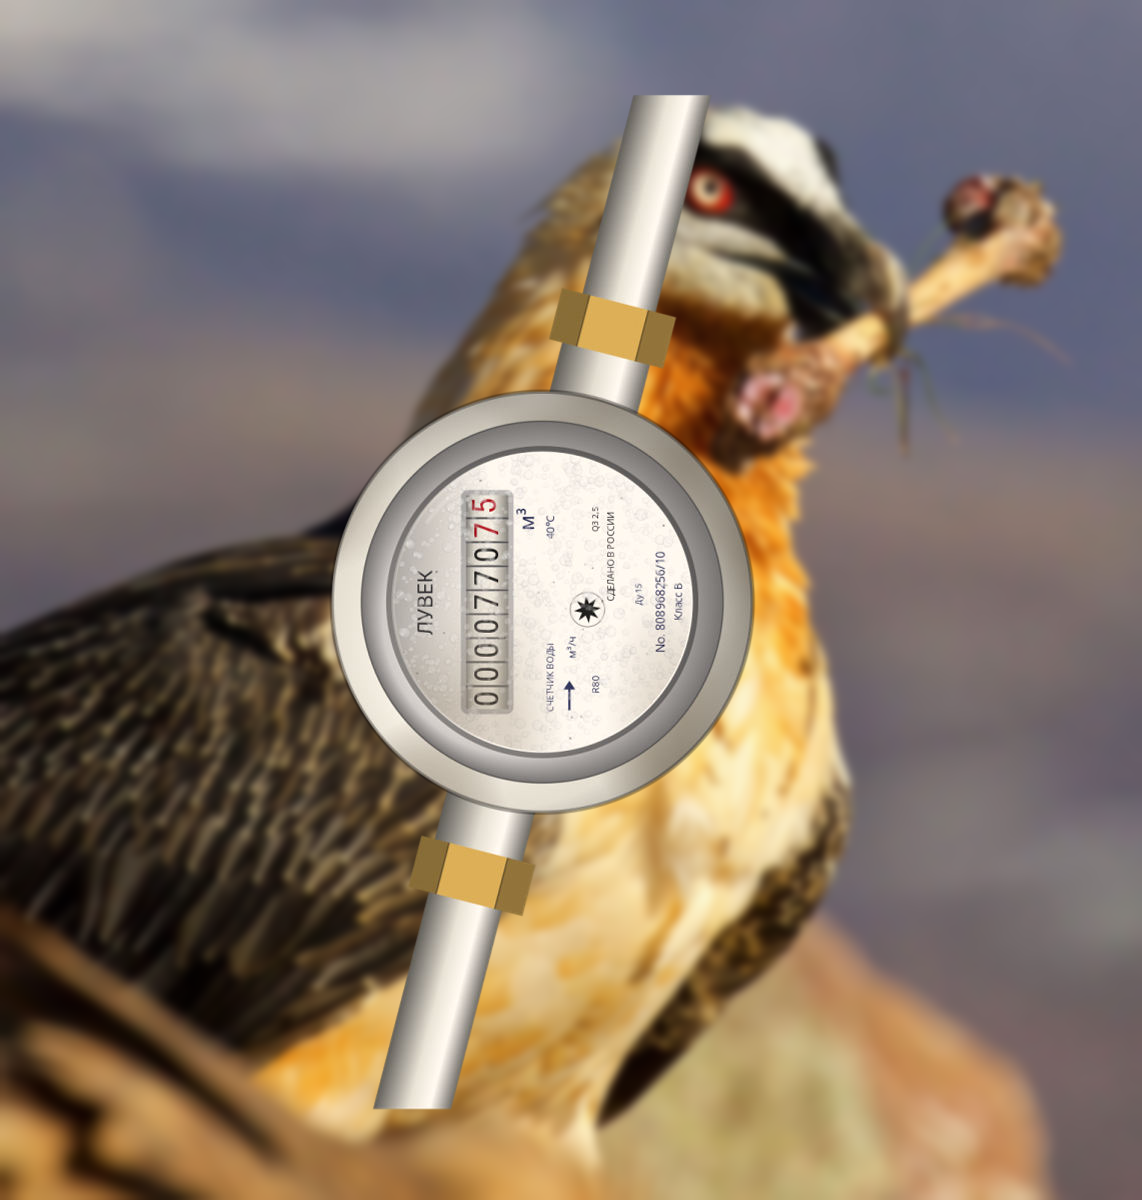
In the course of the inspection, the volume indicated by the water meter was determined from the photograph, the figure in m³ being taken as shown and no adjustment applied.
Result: 770.75 m³
